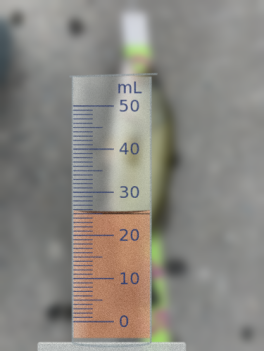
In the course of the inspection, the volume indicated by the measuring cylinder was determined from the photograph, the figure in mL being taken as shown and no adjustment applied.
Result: 25 mL
